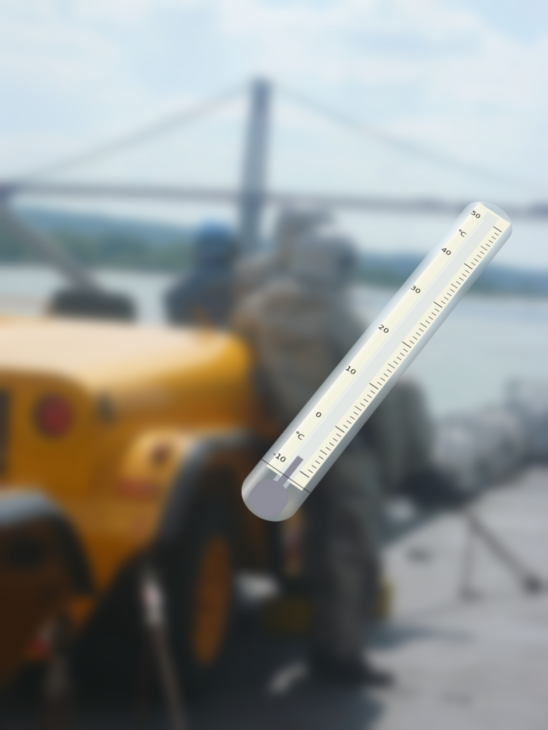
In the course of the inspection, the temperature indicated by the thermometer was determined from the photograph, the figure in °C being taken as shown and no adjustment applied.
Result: -8 °C
